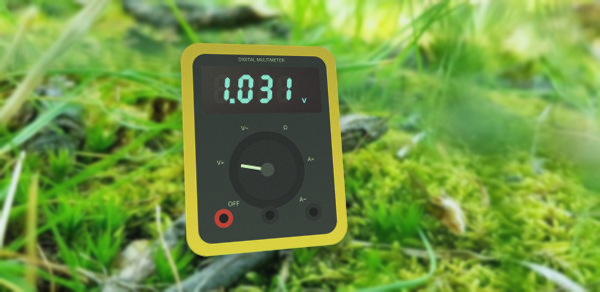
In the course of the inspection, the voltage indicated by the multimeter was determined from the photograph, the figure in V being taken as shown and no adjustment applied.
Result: 1.031 V
